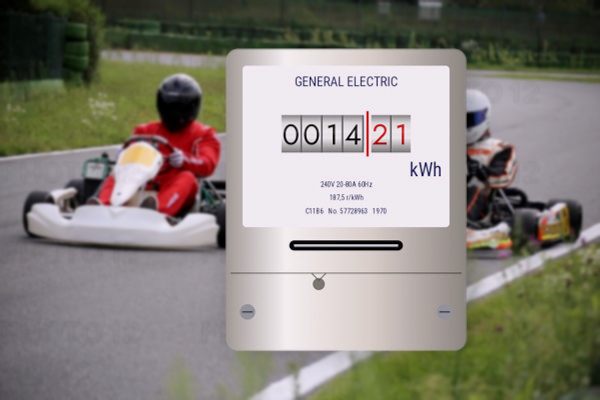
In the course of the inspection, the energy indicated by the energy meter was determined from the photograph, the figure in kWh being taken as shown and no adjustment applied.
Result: 14.21 kWh
